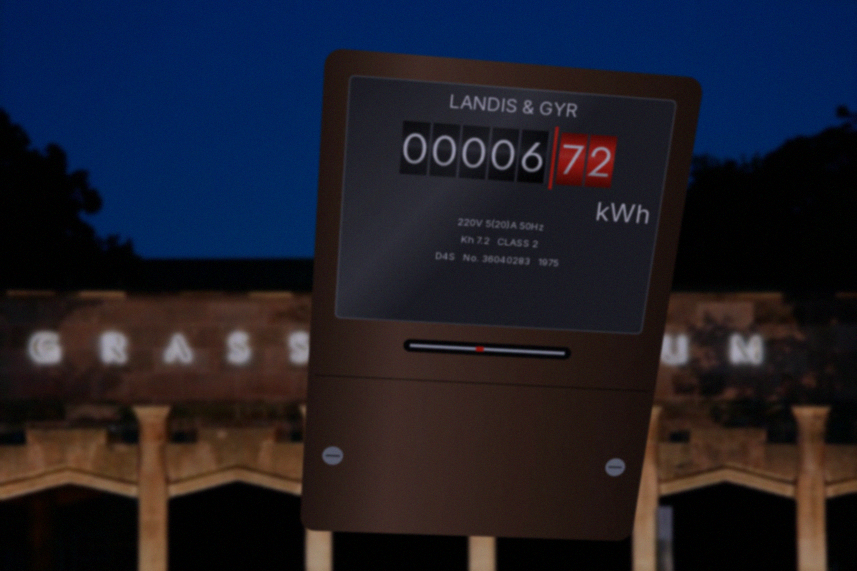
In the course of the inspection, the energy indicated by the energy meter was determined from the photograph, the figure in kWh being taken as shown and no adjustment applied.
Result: 6.72 kWh
